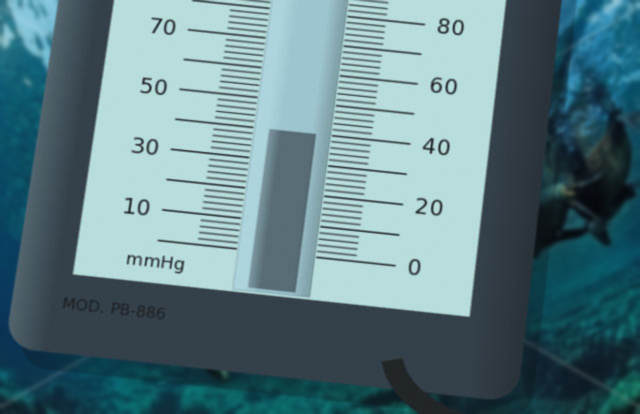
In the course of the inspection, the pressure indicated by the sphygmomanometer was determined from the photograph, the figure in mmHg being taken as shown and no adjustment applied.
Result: 40 mmHg
